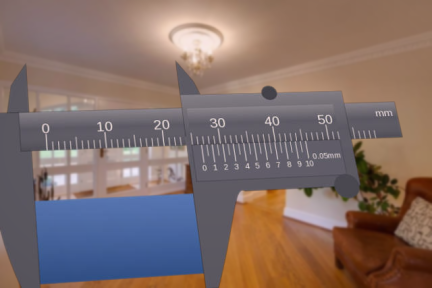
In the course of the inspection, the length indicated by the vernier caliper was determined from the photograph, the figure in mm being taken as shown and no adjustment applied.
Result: 26.6 mm
